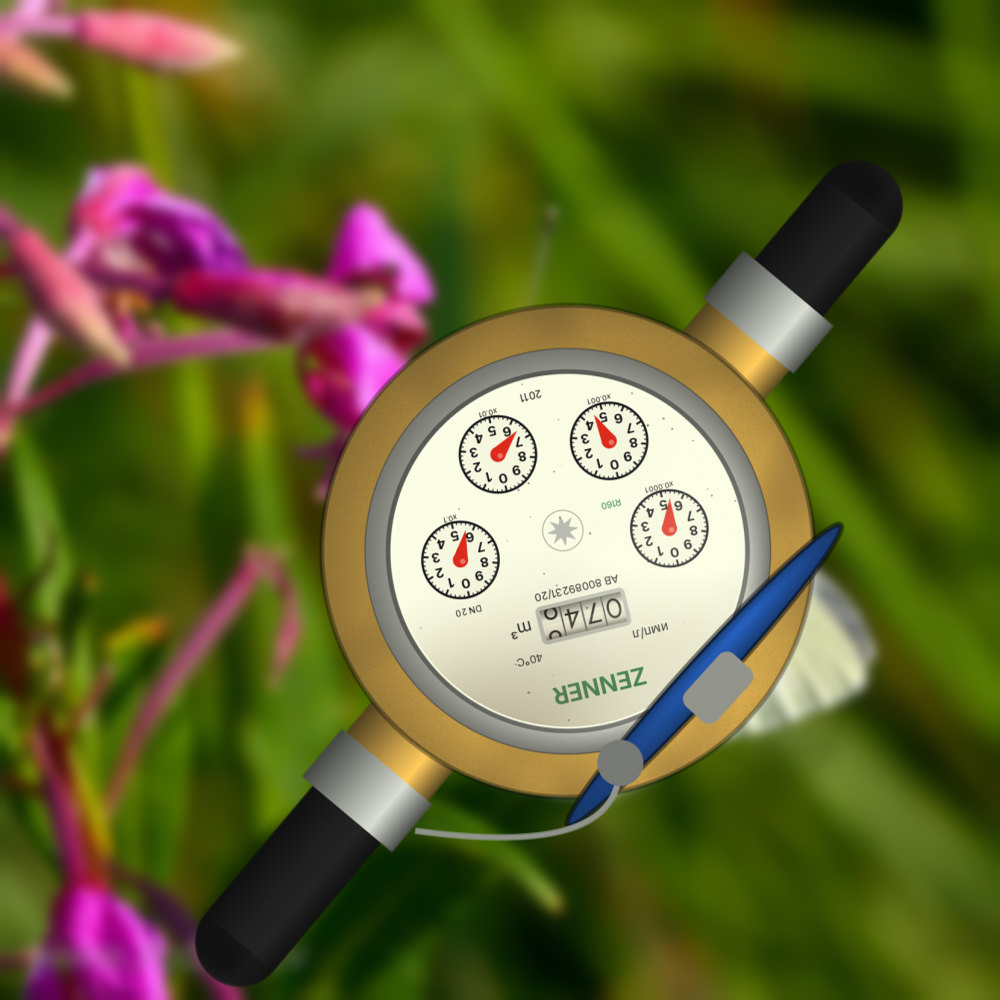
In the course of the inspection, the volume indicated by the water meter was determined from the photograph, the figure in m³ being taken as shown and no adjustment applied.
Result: 748.5645 m³
